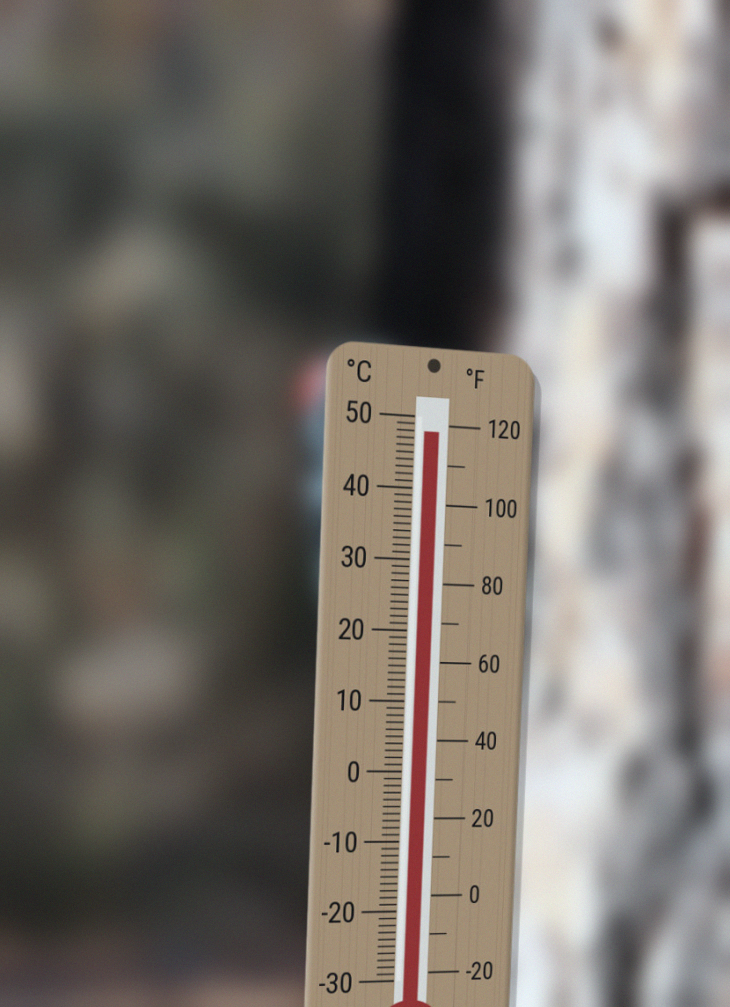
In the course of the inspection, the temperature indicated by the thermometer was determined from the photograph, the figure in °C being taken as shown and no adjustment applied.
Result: 48 °C
